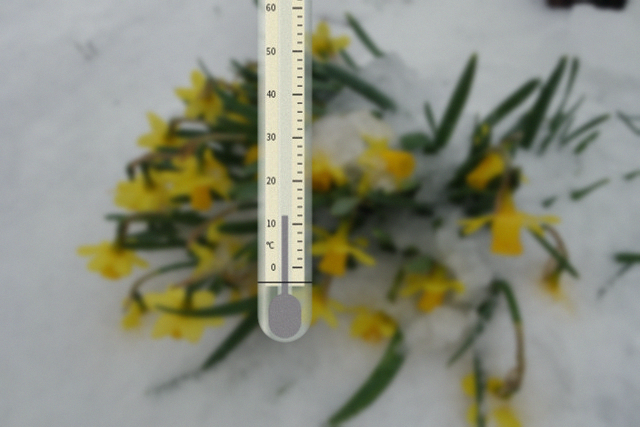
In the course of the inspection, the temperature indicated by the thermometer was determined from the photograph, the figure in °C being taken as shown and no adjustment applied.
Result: 12 °C
